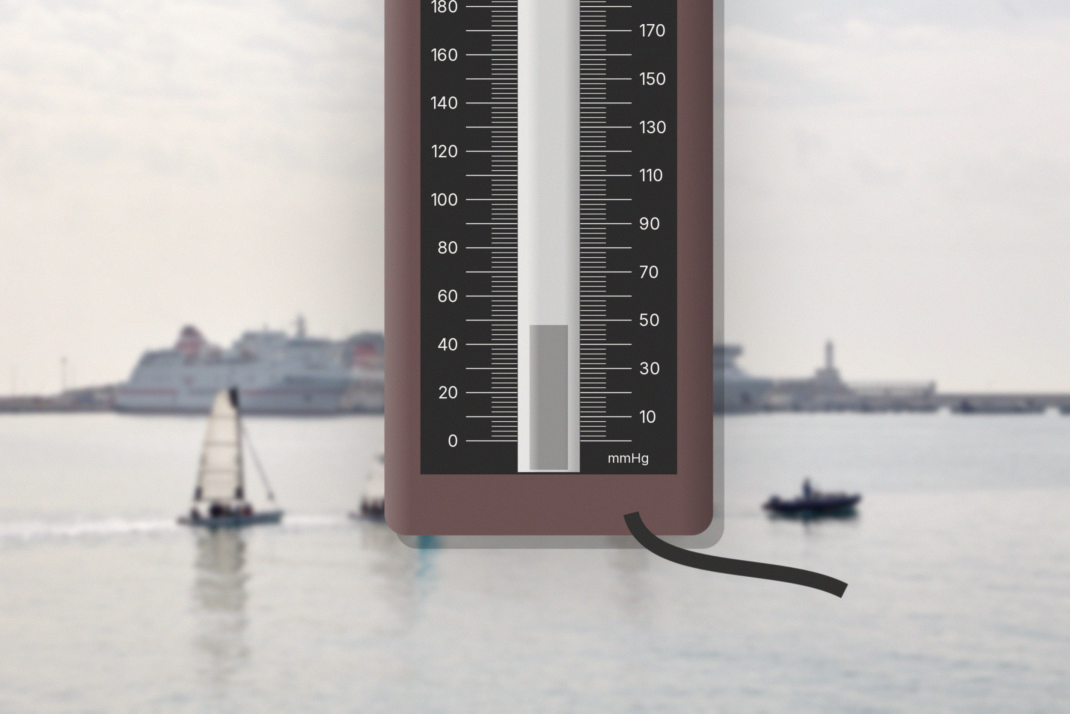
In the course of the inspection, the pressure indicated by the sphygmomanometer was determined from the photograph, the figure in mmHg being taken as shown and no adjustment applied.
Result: 48 mmHg
